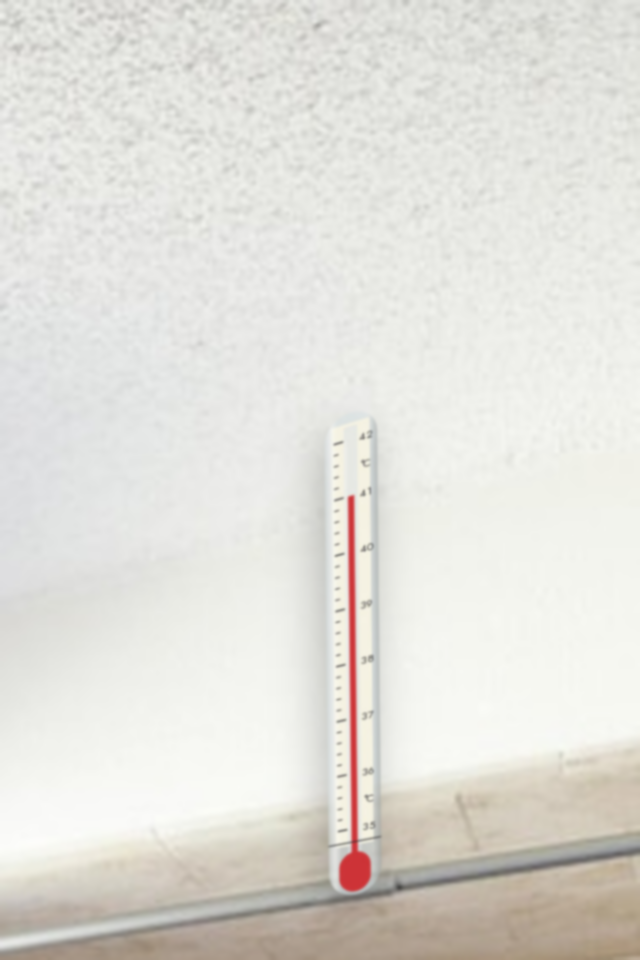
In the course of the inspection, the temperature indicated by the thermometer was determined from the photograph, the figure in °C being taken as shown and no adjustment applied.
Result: 41 °C
